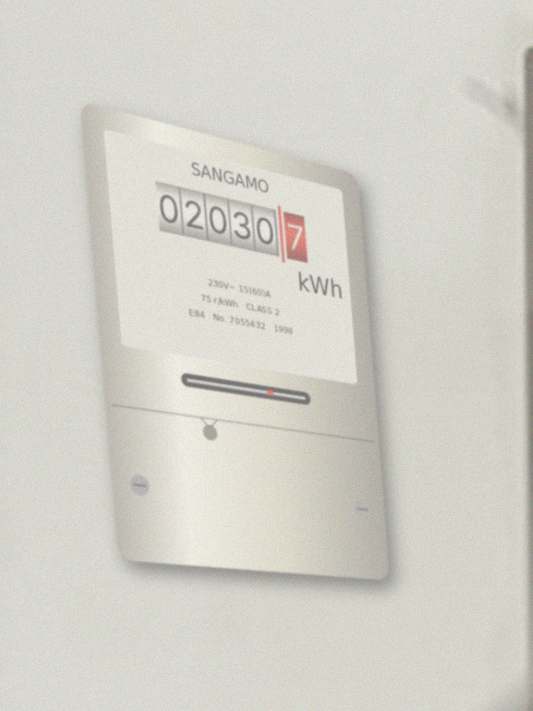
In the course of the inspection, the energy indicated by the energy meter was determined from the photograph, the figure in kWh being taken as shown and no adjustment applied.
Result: 2030.7 kWh
